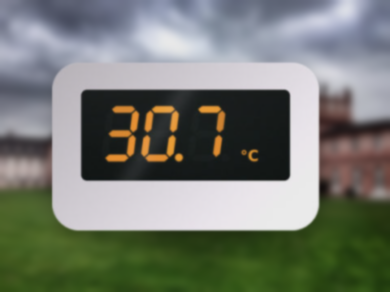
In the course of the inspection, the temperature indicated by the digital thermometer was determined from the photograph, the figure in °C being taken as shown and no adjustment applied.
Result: 30.7 °C
